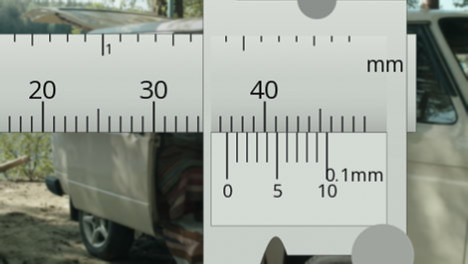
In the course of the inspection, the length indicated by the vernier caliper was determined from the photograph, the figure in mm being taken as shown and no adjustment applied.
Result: 36.6 mm
